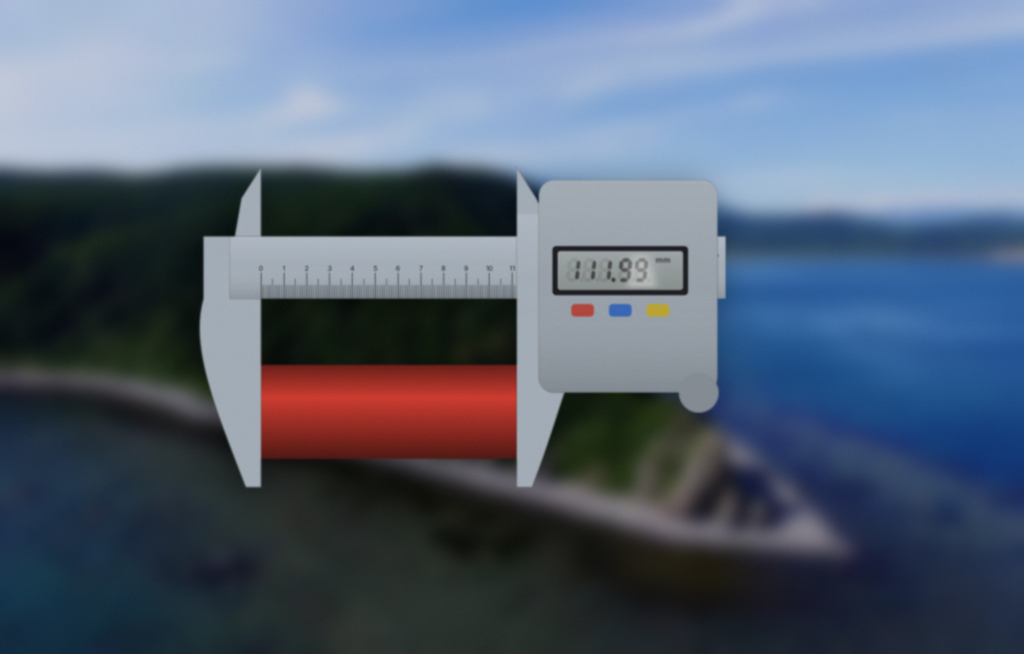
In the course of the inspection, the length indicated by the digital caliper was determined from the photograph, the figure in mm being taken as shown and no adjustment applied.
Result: 111.99 mm
